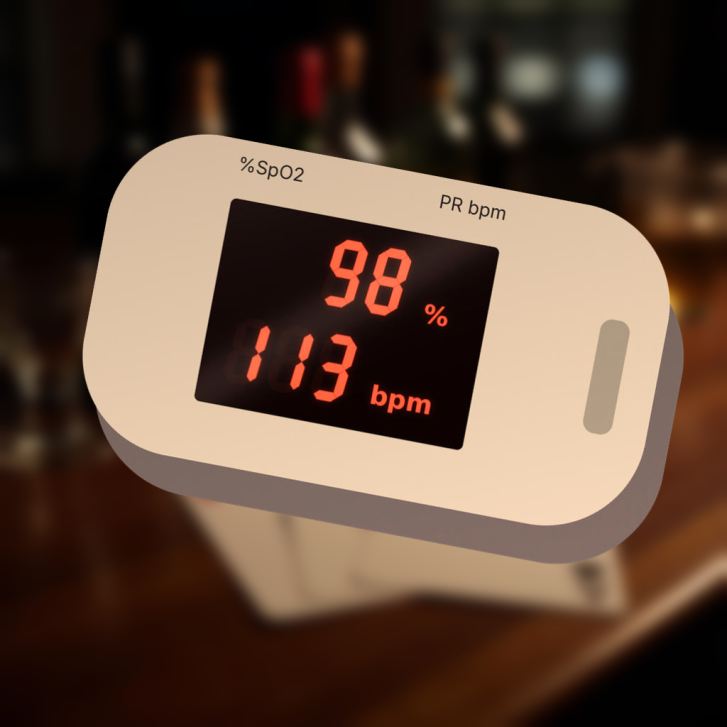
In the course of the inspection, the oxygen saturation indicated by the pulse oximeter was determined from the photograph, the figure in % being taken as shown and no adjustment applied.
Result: 98 %
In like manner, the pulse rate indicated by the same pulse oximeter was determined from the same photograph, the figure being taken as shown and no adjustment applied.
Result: 113 bpm
